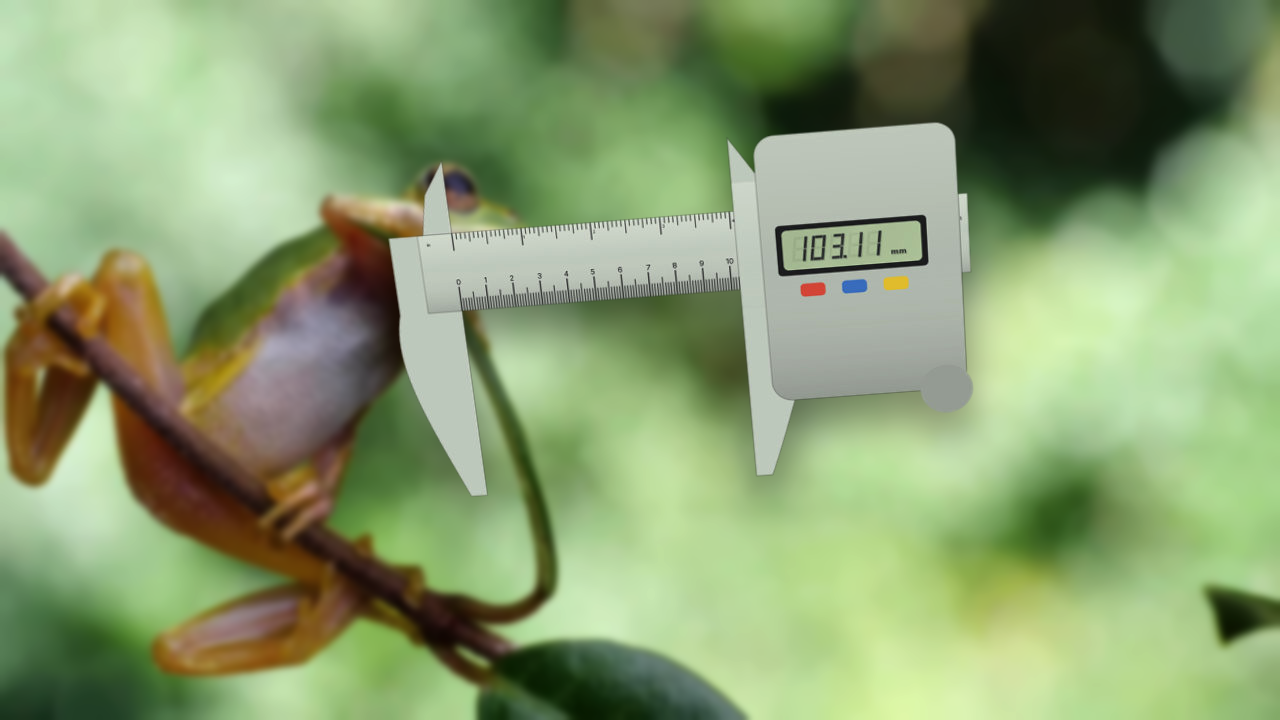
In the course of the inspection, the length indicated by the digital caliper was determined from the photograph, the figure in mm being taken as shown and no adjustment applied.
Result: 103.11 mm
